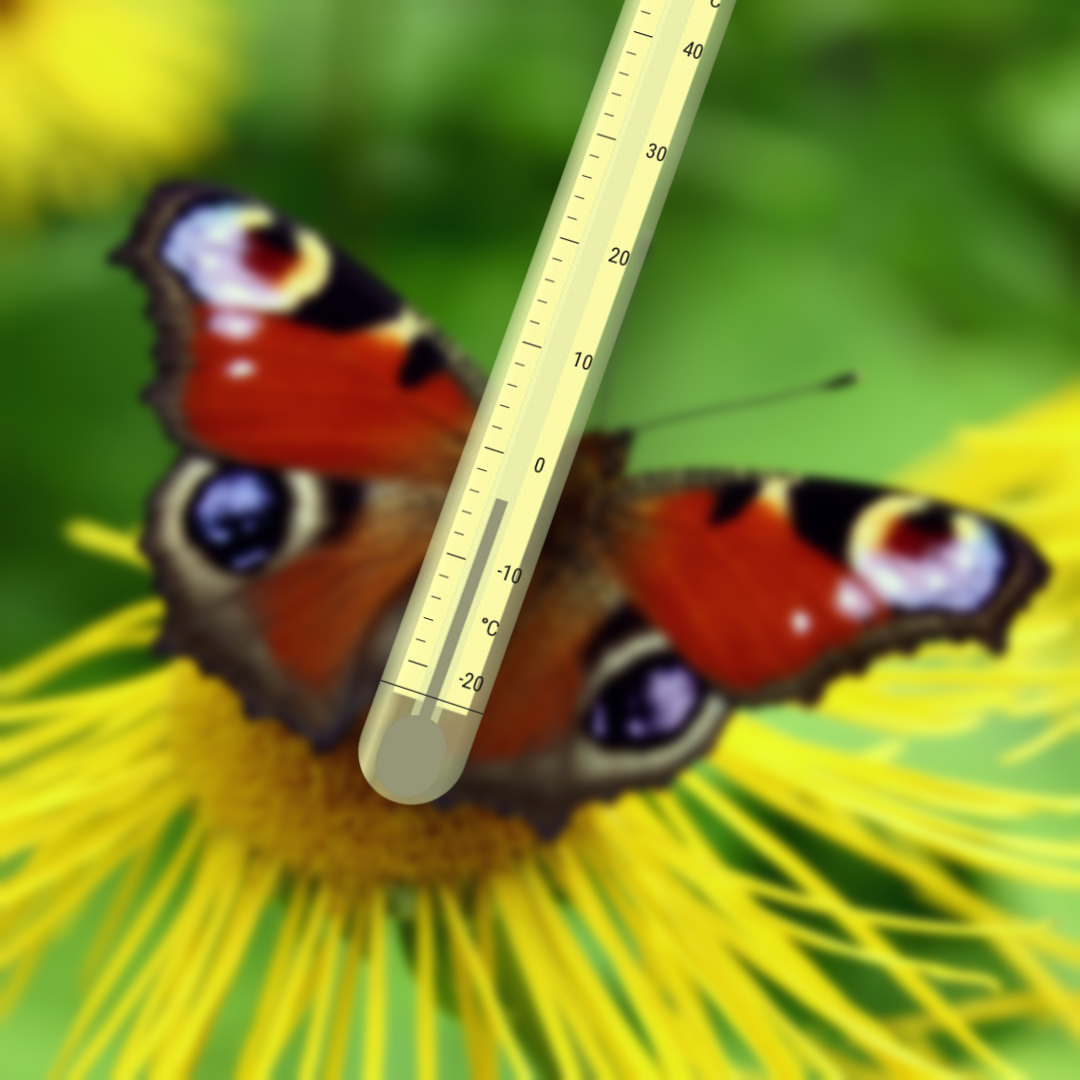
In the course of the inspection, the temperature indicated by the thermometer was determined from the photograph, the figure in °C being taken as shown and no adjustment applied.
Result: -4 °C
